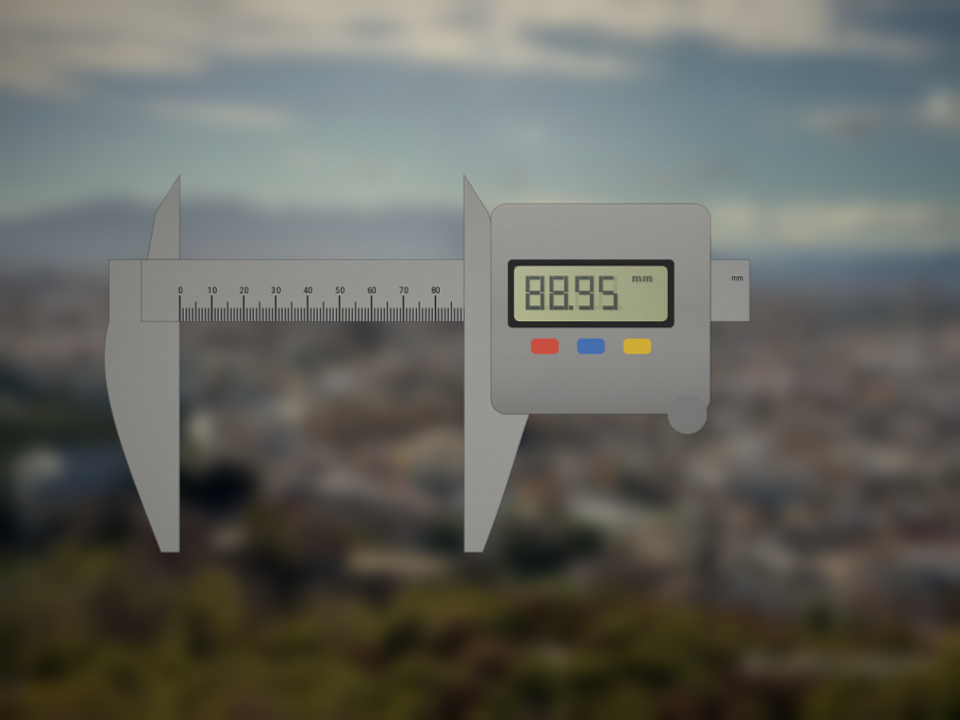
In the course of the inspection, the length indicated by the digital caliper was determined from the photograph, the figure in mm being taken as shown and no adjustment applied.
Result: 88.95 mm
